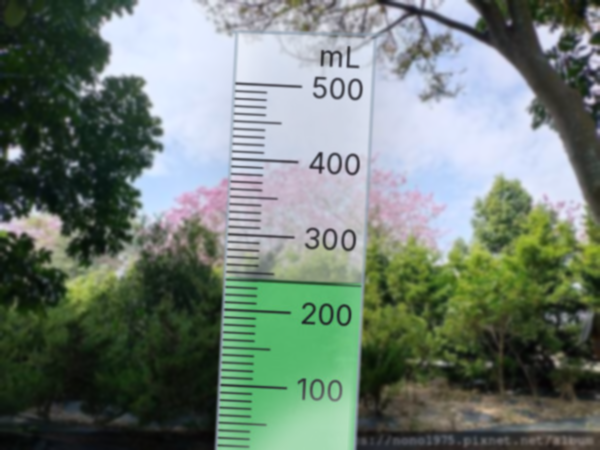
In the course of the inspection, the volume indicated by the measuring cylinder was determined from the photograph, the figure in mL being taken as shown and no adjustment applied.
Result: 240 mL
